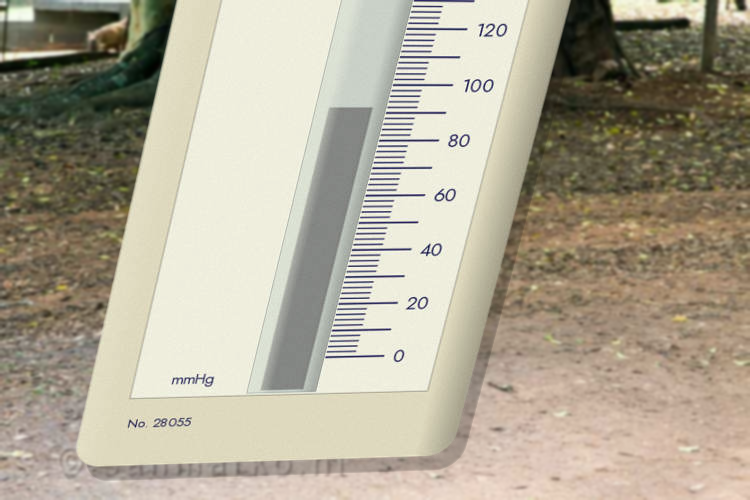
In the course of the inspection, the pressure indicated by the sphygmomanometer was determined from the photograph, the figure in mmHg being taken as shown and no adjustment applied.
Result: 92 mmHg
